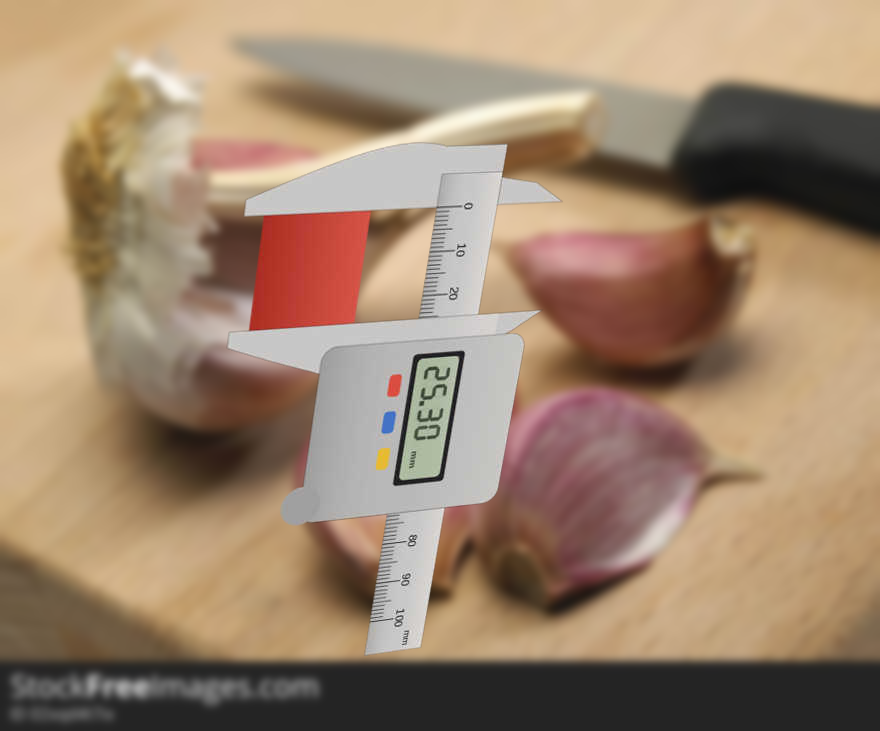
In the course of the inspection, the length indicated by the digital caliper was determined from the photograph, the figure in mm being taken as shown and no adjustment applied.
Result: 25.30 mm
